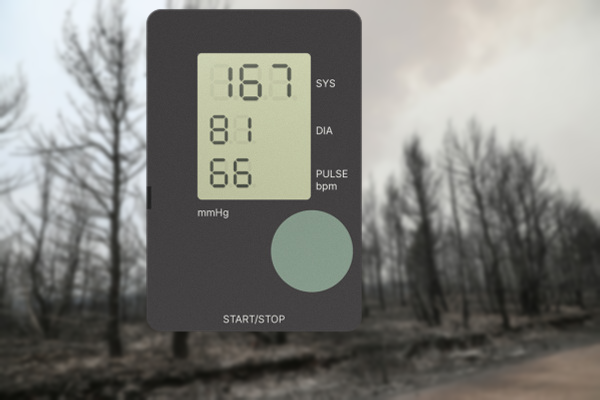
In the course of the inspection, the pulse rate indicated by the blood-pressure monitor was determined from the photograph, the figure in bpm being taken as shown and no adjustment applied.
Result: 66 bpm
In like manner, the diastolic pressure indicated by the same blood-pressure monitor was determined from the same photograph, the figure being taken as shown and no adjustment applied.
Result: 81 mmHg
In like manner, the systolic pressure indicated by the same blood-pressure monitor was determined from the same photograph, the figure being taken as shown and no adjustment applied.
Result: 167 mmHg
